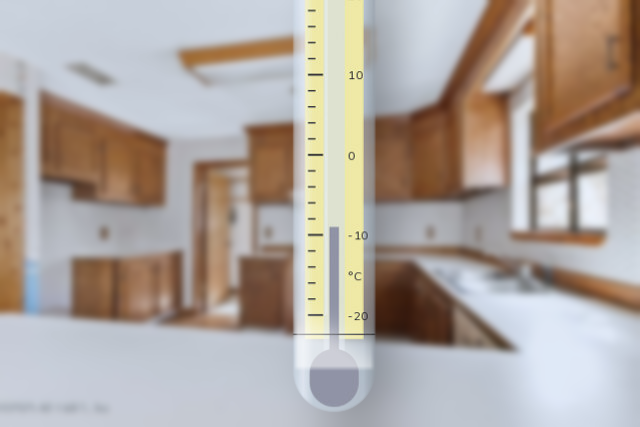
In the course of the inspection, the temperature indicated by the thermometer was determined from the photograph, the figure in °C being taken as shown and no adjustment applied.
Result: -9 °C
